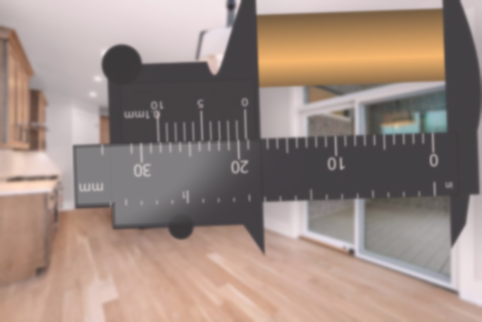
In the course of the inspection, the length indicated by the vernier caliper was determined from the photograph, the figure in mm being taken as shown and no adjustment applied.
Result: 19.2 mm
